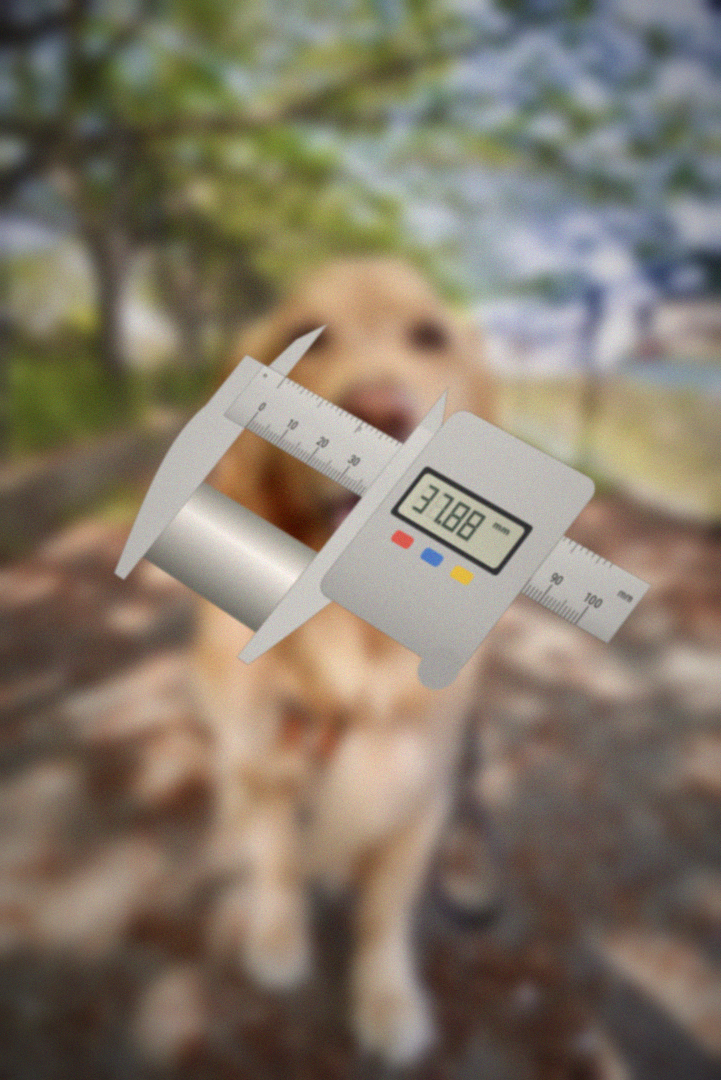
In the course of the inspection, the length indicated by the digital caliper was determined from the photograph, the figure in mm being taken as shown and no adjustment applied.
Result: 37.88 mm
